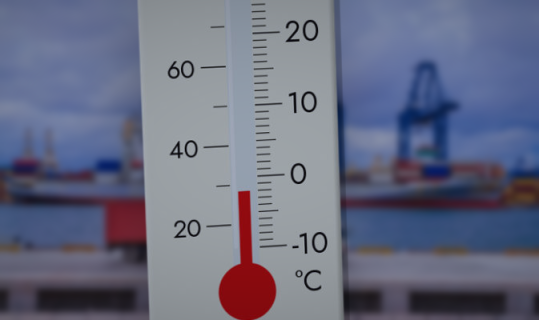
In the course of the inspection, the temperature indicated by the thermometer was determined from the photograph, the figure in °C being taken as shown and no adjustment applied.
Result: -2 °C
